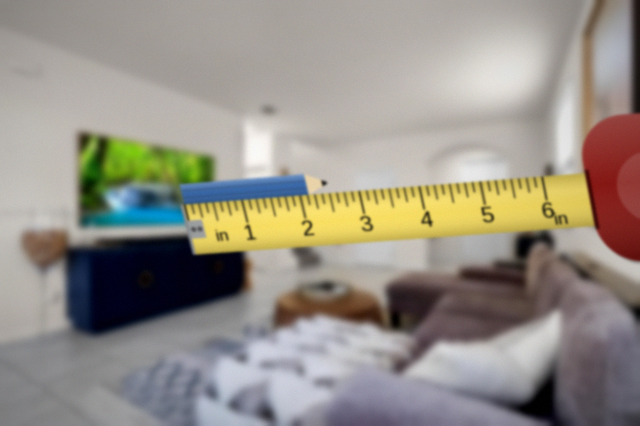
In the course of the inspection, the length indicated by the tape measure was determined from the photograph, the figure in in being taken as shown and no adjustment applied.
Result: 2.5 in
